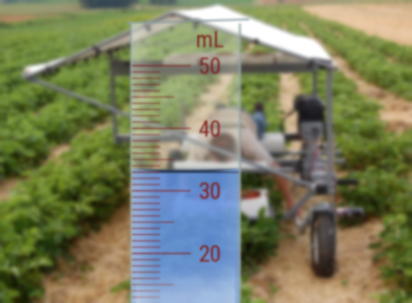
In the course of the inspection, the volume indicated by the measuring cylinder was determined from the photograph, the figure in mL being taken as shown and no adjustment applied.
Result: 33 mL
